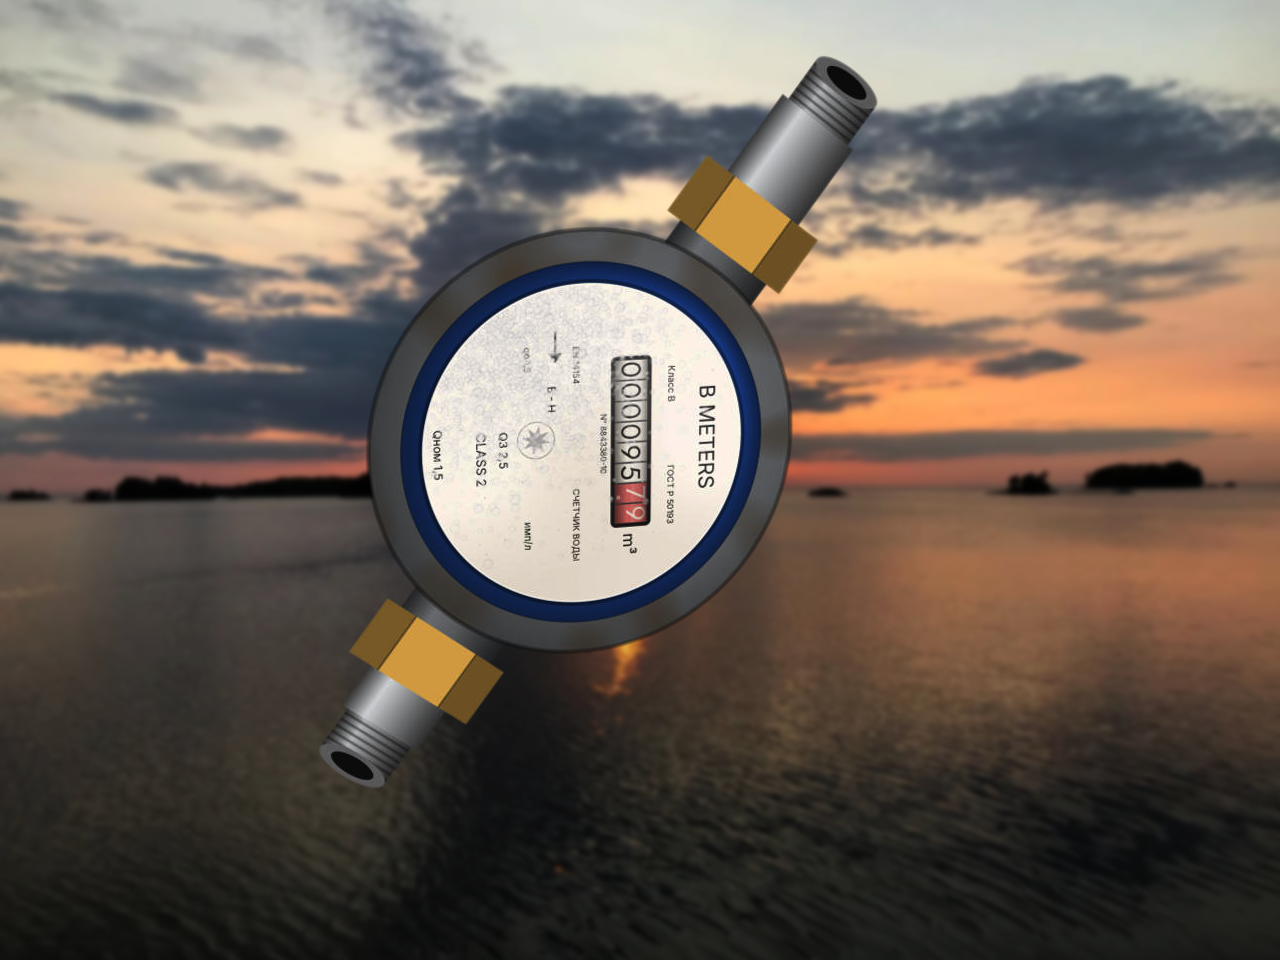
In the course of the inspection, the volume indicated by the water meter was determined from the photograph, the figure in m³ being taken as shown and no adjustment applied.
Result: 95.79 m³
